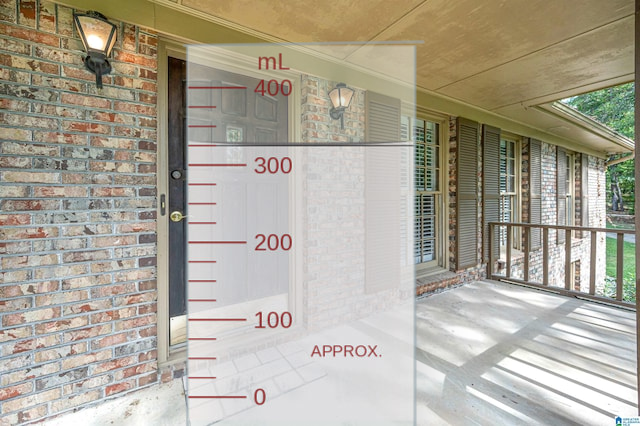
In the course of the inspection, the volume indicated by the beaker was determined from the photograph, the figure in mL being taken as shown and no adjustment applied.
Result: 325 mL
